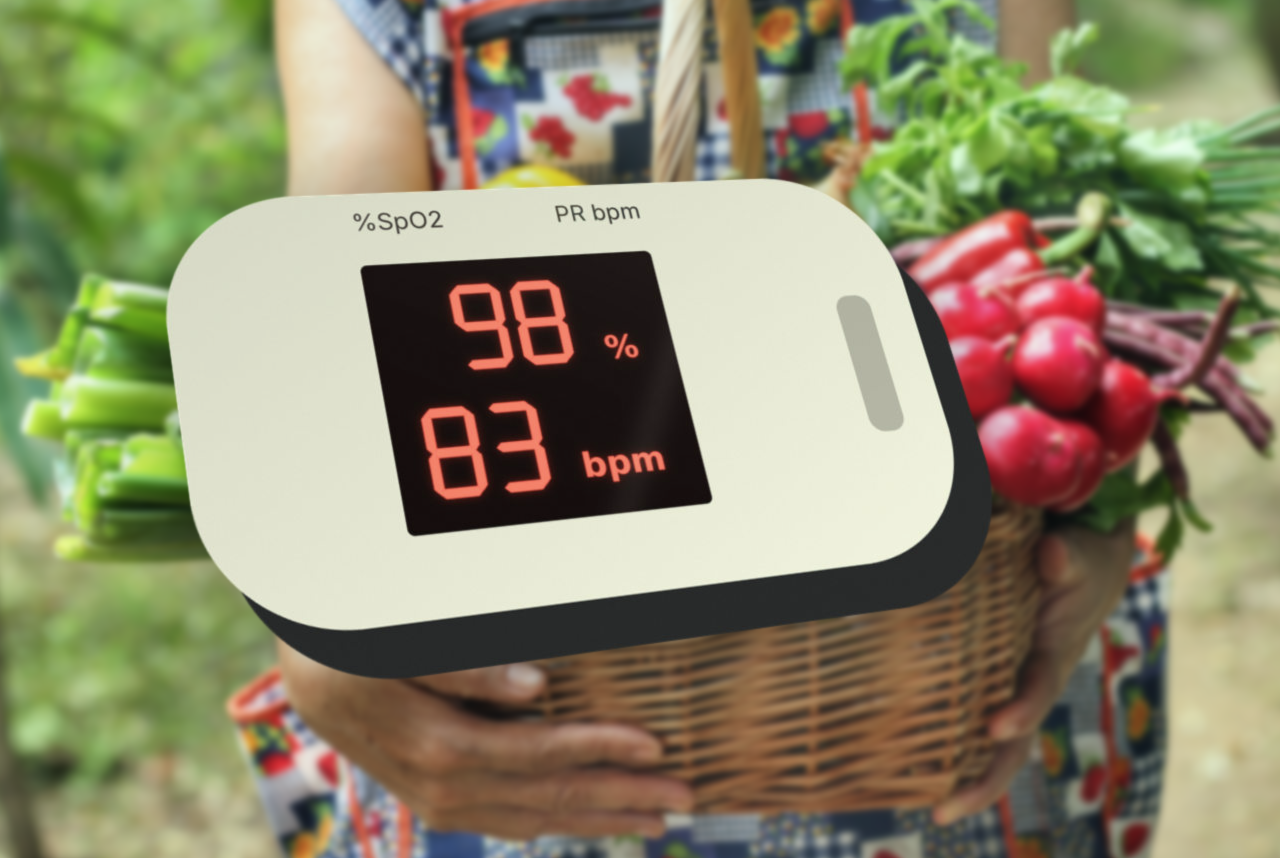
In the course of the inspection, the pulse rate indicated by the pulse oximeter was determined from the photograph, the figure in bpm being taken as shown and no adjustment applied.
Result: 83 bpm
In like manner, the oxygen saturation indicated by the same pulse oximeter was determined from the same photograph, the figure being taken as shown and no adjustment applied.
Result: 98 %
